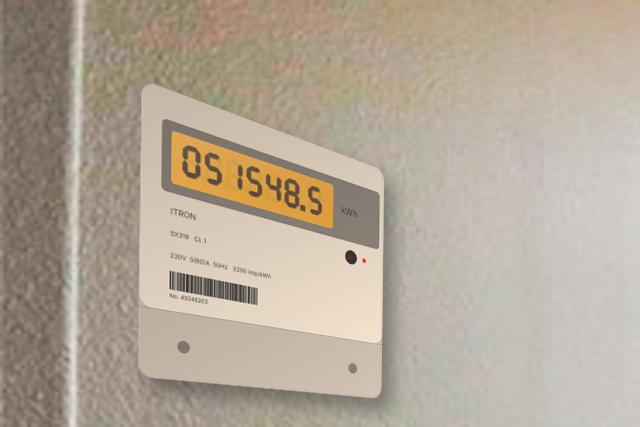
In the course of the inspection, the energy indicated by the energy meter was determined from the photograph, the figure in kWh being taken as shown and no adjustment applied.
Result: 51548.5 kWh
